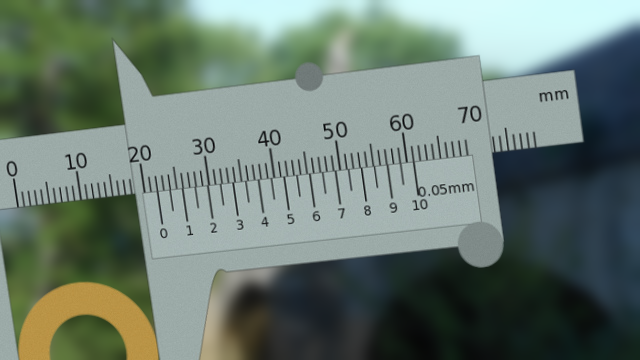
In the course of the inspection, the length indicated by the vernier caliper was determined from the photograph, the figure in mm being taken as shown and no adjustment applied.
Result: 22.0 mm
